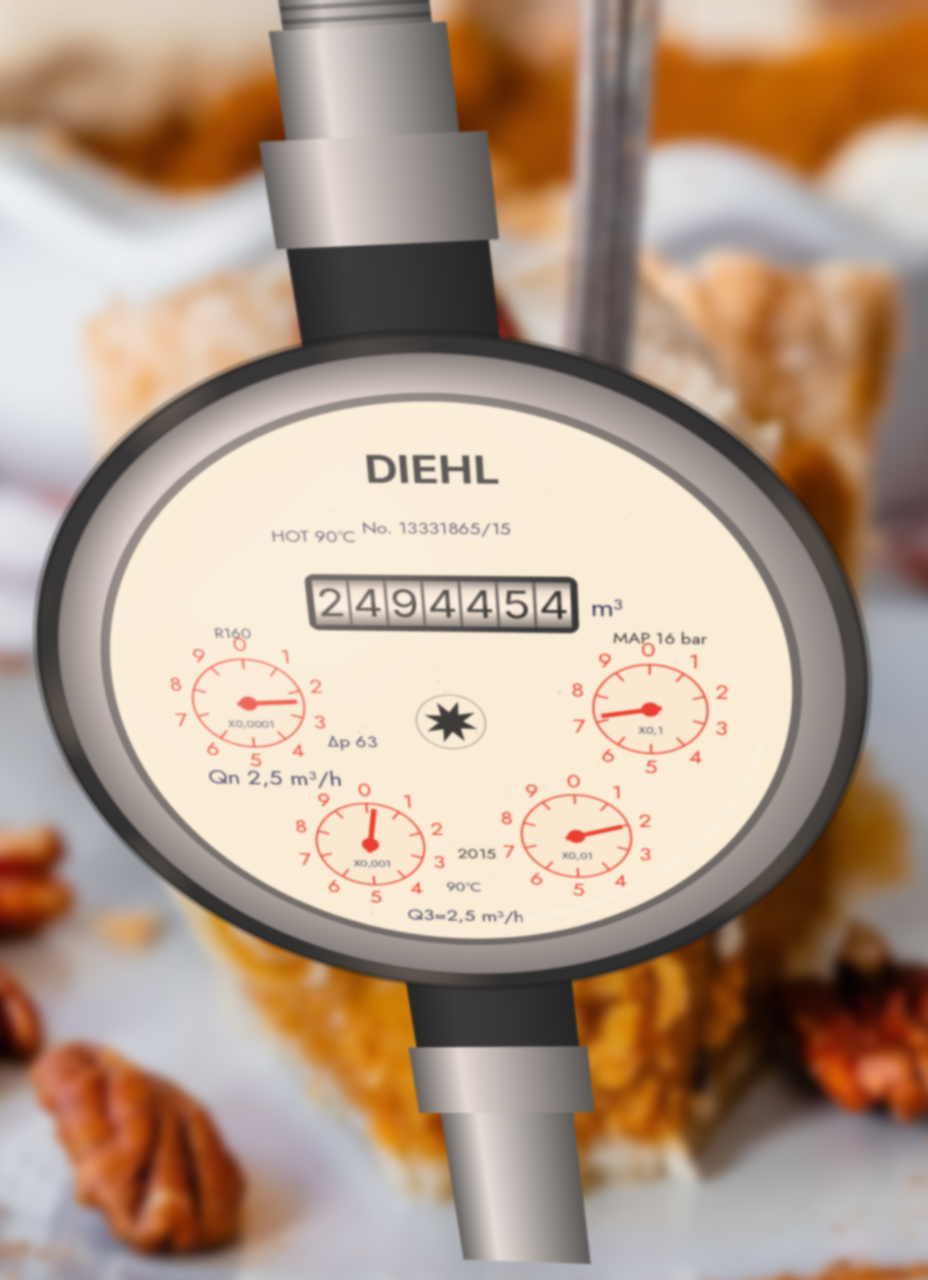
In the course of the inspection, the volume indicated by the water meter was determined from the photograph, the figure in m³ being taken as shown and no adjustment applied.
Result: 2494454.7202 m³
